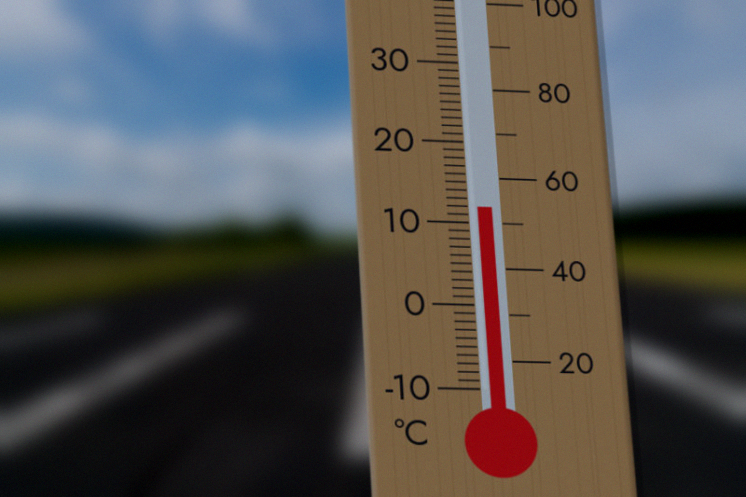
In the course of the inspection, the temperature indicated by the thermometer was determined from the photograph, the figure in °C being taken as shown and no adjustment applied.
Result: 12 °C
